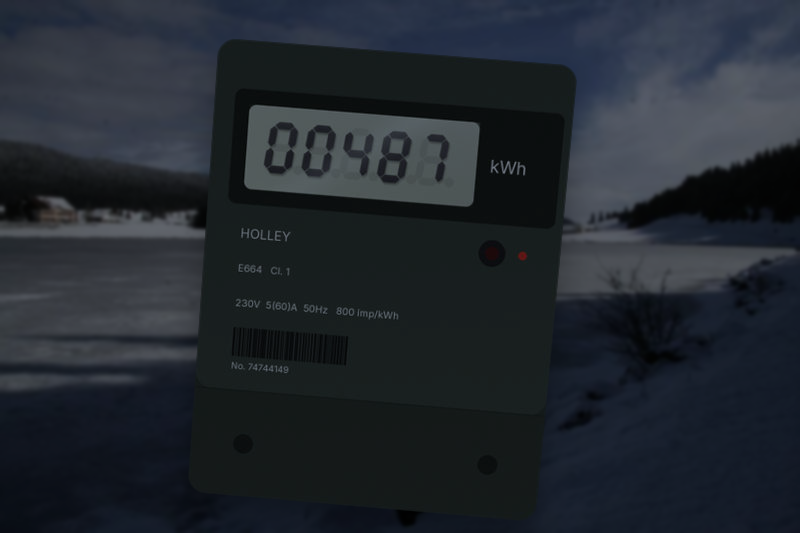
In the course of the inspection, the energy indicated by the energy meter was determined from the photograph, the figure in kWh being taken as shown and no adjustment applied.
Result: 487 kWh
